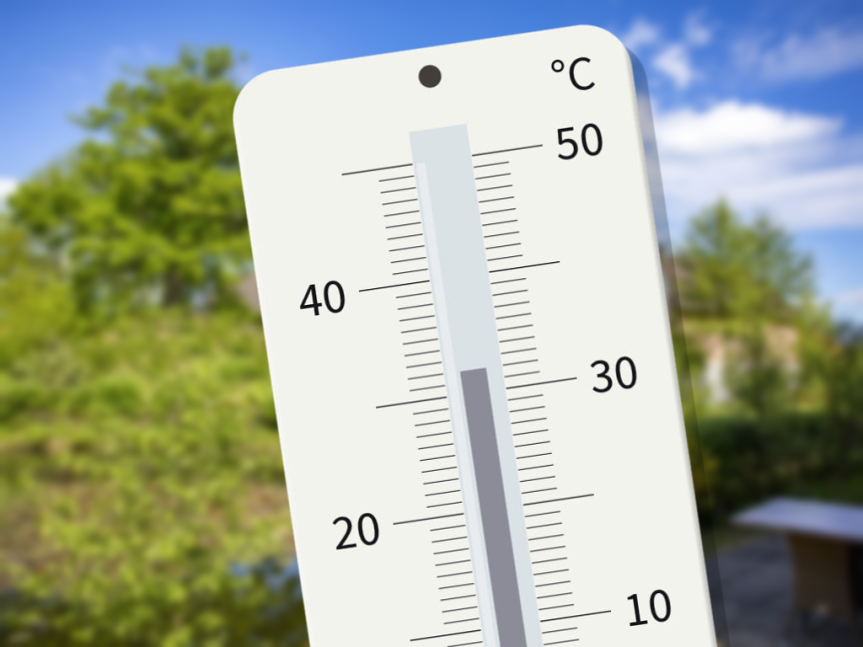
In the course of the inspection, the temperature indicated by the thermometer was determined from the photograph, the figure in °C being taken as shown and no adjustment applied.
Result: 32 °C
